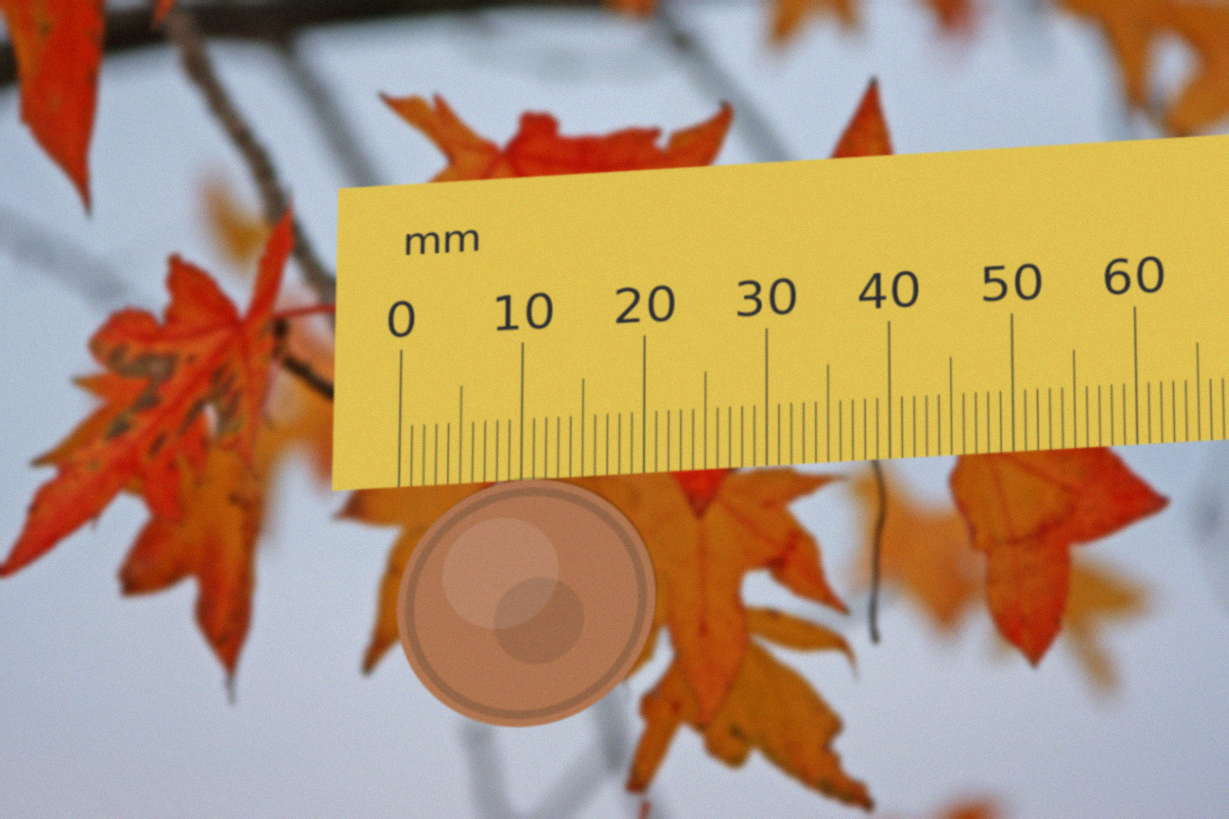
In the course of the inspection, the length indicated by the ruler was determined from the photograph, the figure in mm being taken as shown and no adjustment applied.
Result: 21 mm
